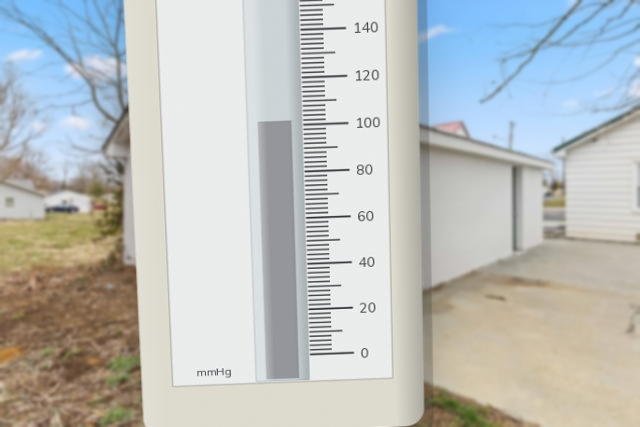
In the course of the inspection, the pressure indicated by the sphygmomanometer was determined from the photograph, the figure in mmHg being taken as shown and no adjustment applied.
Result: 102 mmHg
